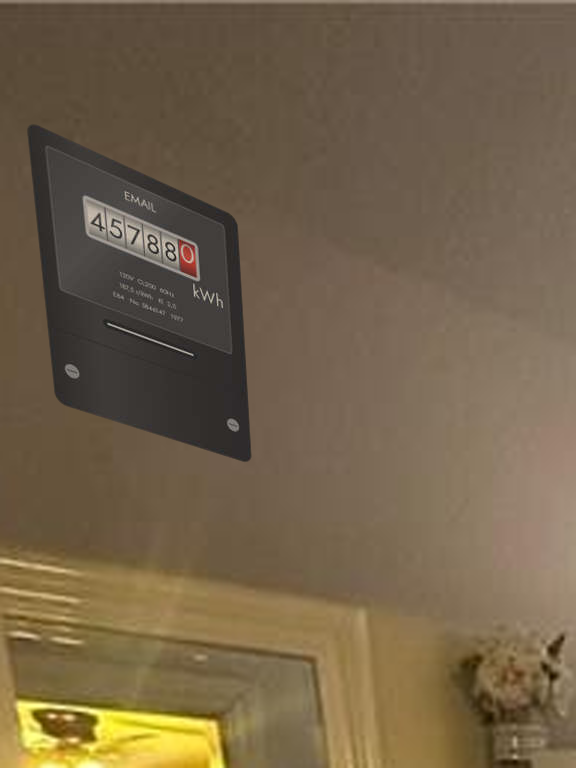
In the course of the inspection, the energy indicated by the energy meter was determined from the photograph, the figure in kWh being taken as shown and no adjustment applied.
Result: 45788.0 kWh
